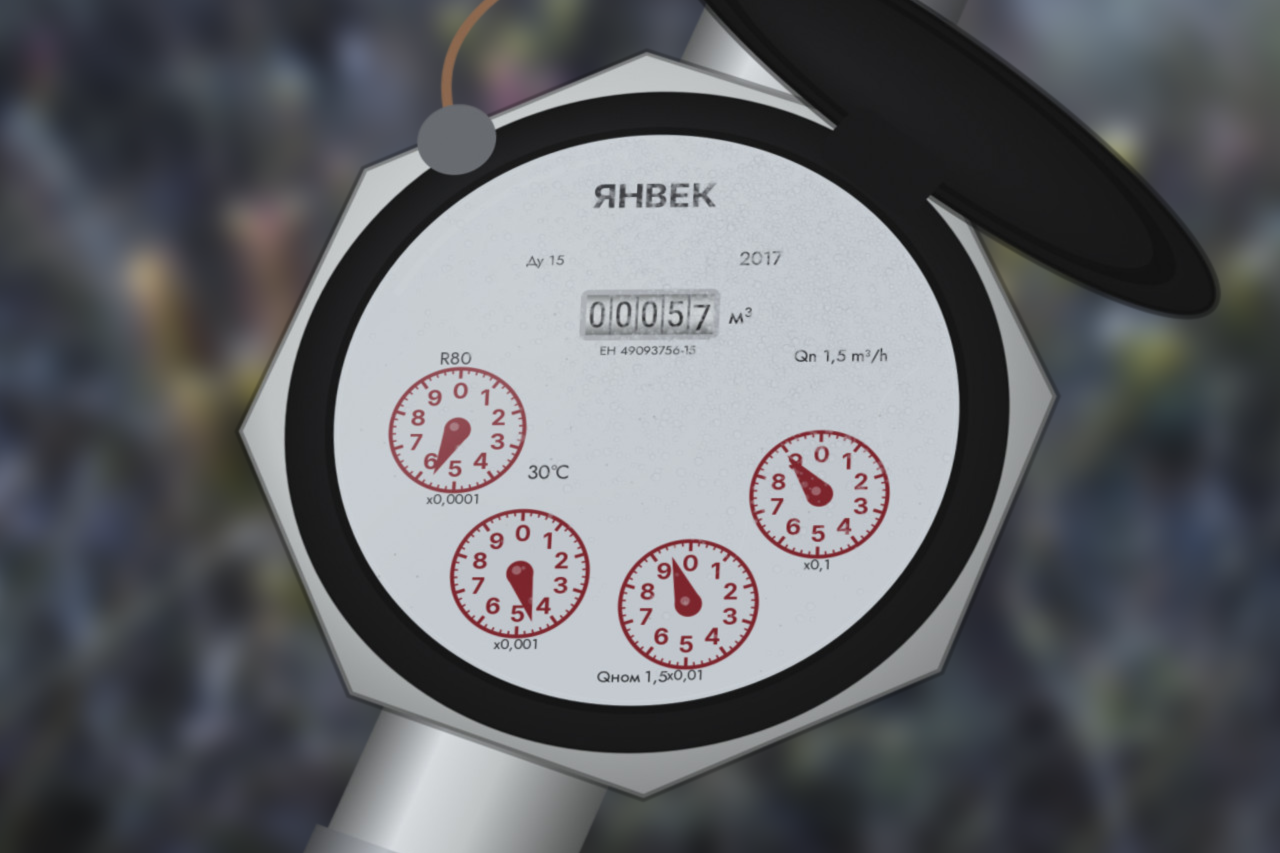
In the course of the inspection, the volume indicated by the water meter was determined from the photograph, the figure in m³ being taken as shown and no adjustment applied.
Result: 56.8945 m³
